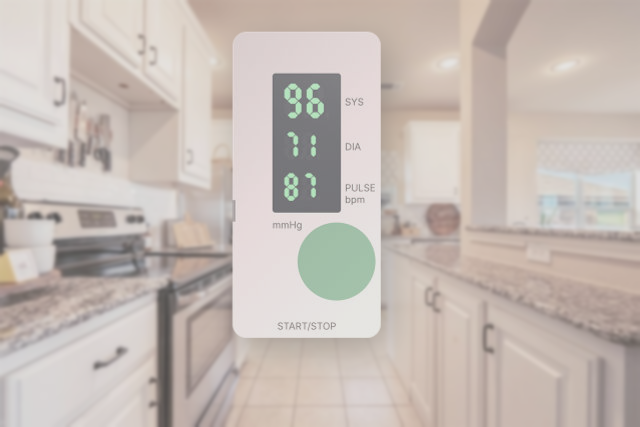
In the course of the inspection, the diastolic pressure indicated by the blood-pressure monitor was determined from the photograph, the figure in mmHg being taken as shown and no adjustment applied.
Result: 71 mmHg
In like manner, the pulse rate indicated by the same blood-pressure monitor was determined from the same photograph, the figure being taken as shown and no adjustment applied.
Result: 87 bpm
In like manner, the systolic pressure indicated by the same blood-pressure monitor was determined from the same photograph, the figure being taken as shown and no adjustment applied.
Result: 96 mmHg
